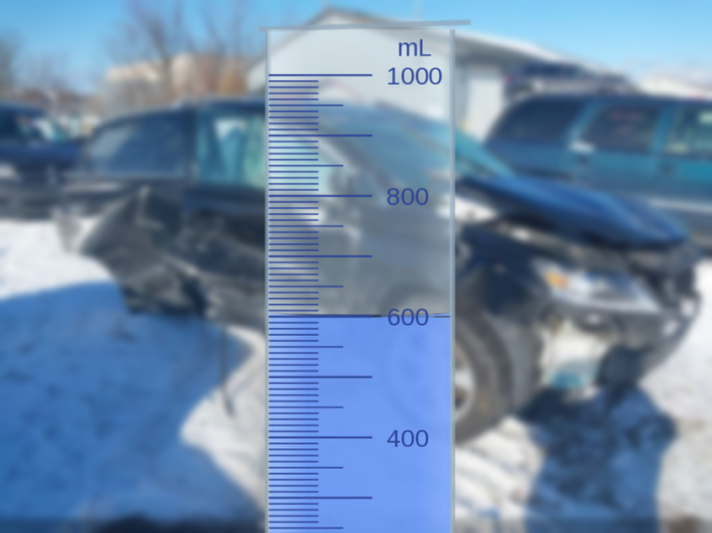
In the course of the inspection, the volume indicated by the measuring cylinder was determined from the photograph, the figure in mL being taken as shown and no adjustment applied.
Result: 600 mL
